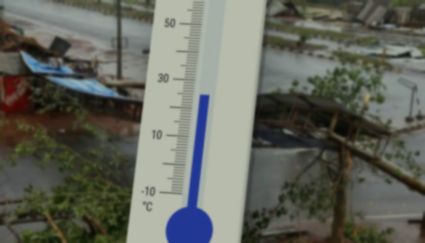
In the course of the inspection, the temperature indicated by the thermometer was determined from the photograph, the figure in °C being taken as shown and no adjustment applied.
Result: 25 °C
